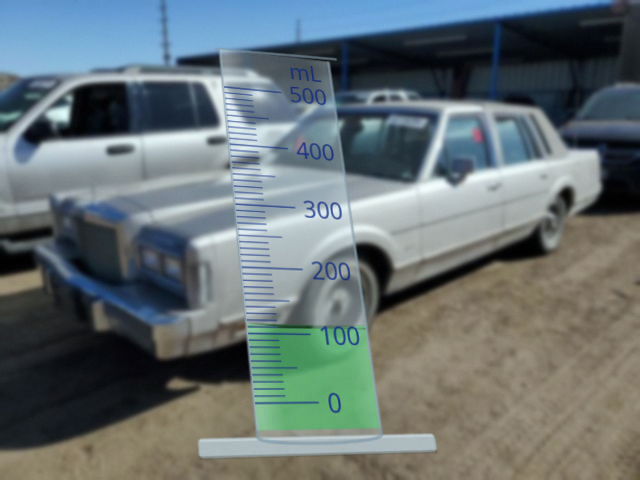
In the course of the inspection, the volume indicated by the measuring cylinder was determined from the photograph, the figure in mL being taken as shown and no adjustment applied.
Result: 110 mL
